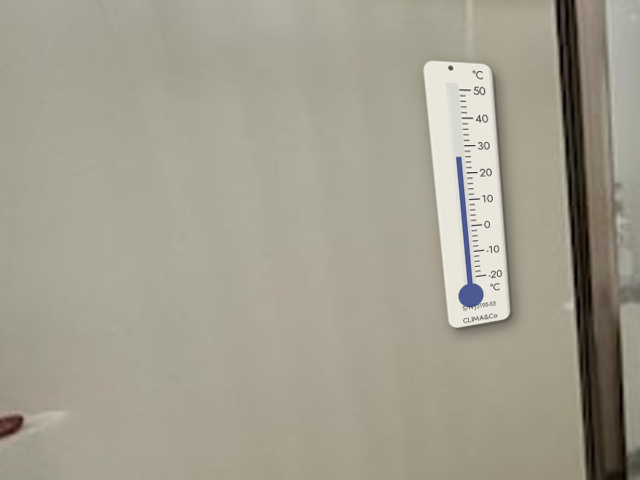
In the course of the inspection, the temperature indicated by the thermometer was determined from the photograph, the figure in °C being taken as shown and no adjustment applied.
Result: 26 °C
